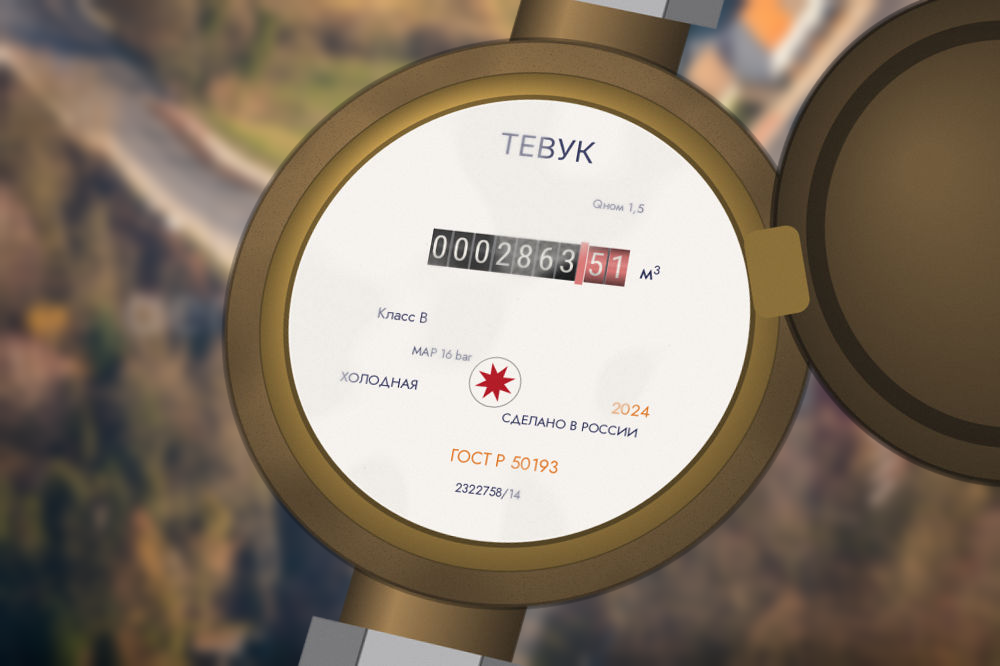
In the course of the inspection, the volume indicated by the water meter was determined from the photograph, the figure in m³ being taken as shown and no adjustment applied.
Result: 2863.51 m³
